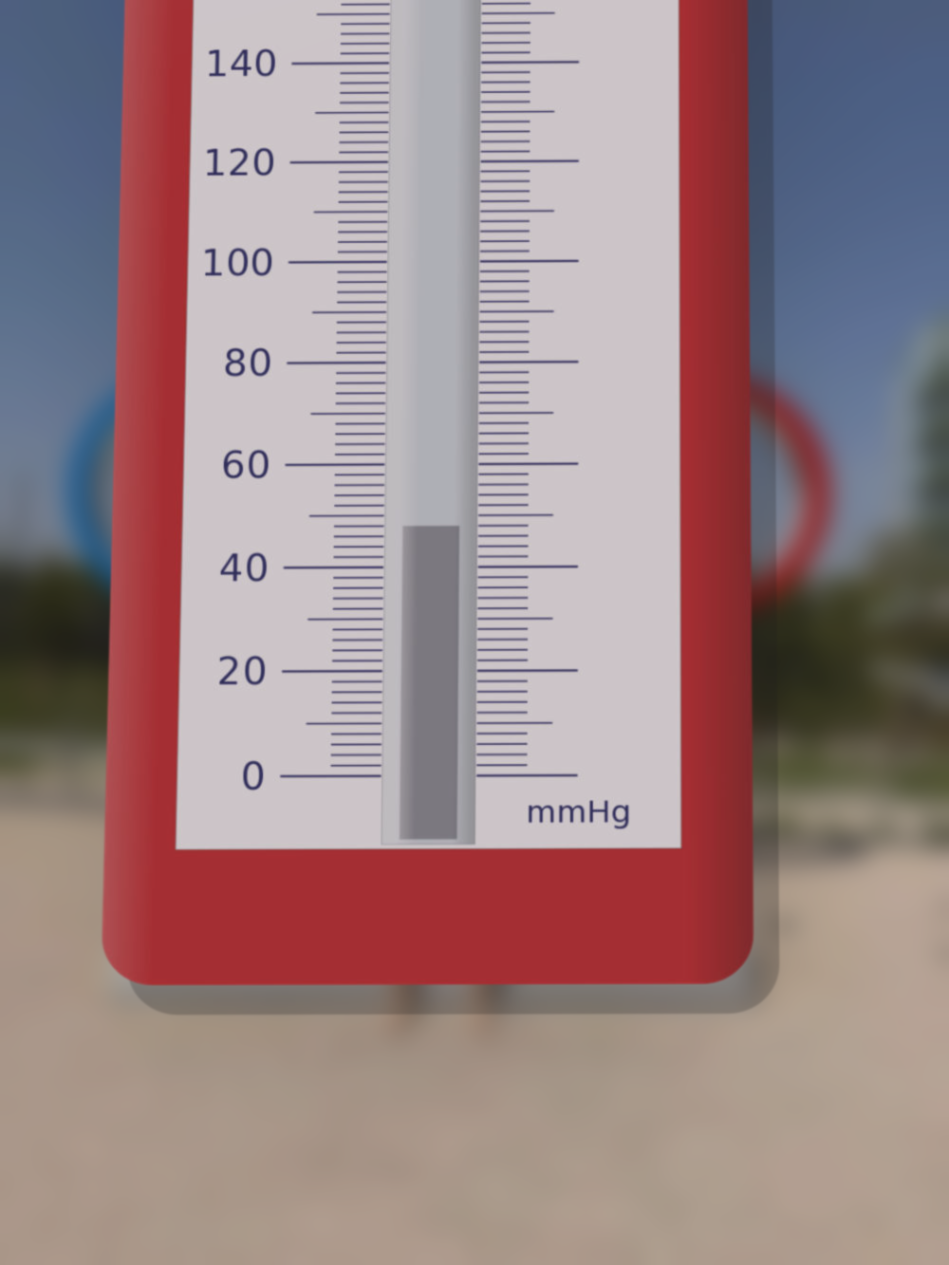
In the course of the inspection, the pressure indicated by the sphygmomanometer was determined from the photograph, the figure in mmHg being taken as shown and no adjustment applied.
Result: 48 mmHg
